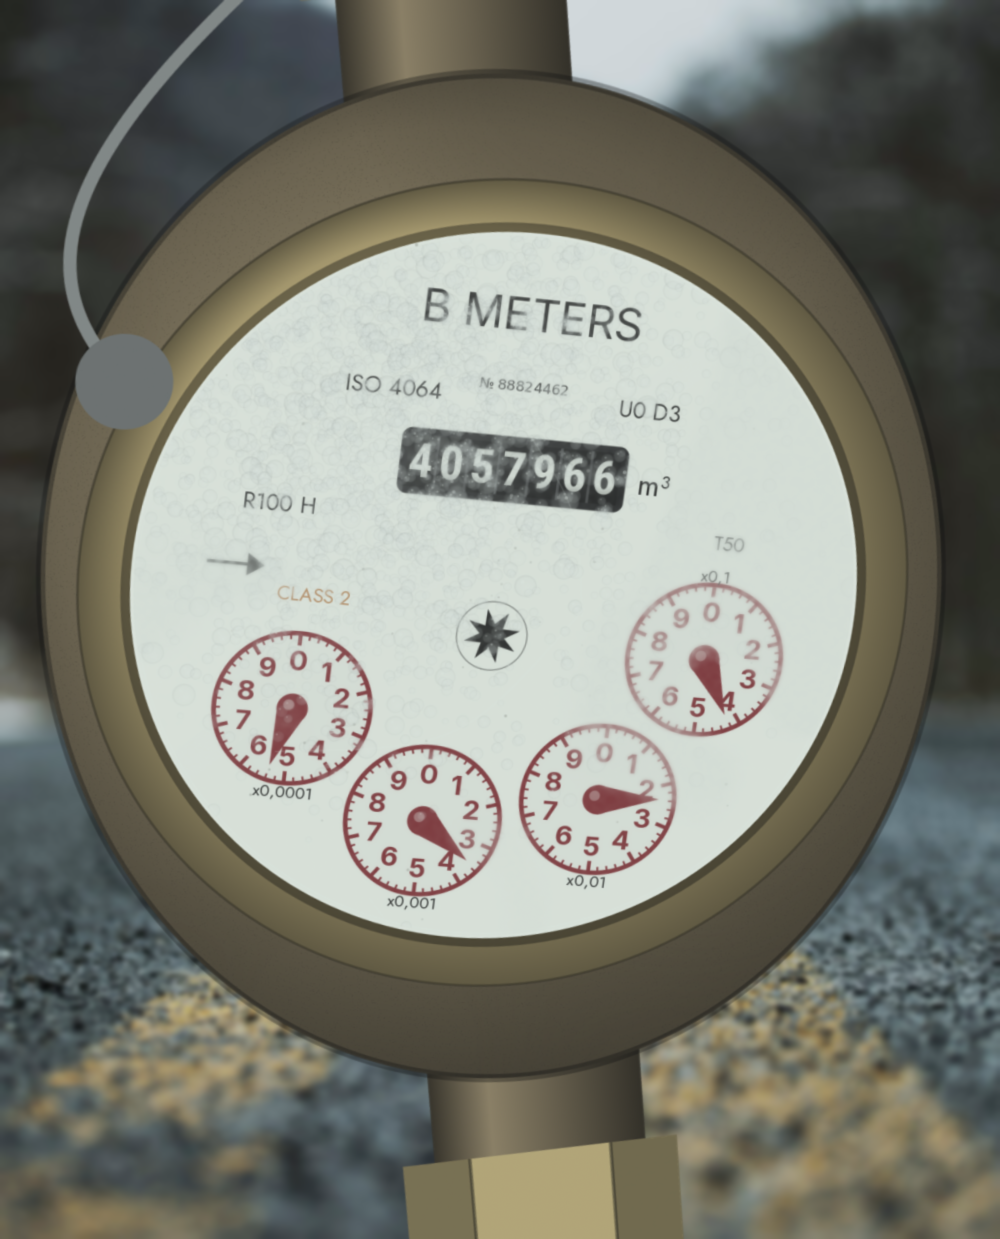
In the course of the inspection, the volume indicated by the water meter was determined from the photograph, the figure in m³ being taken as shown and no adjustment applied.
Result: 4057966.4235 m³
